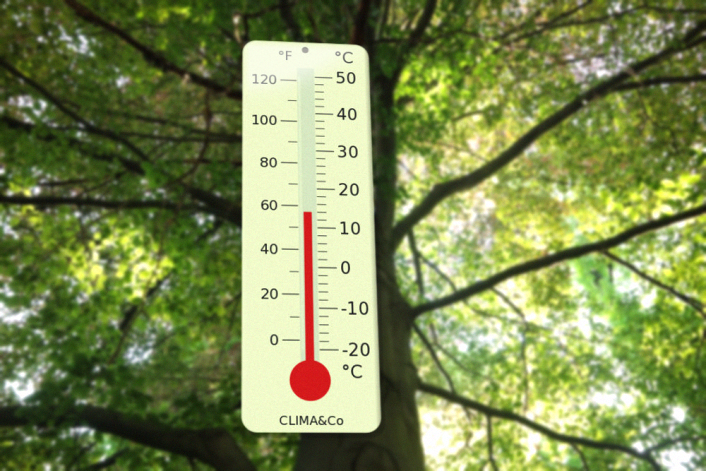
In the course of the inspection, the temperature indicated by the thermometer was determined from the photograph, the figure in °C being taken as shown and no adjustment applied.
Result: 14 °C
